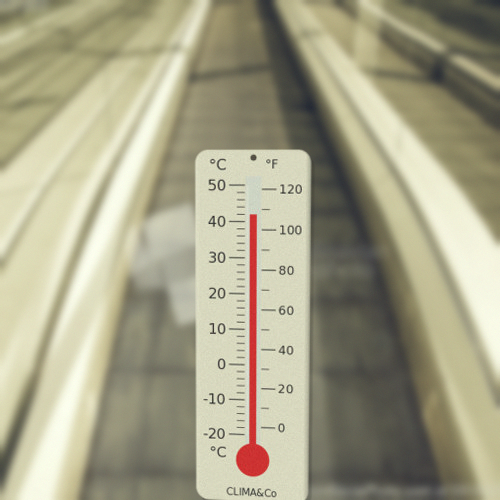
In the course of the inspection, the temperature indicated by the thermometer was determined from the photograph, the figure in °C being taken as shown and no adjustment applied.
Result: 42 °C
